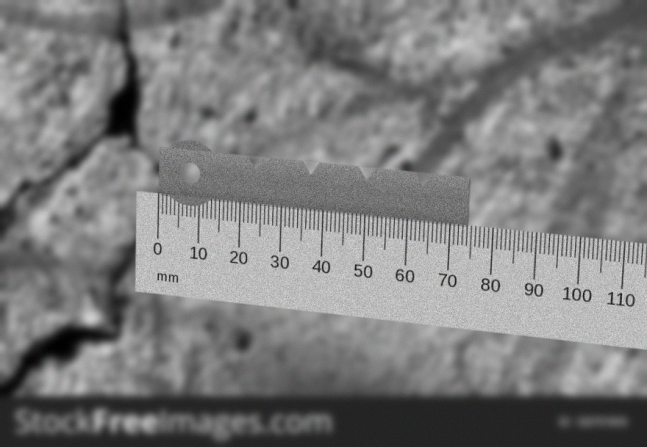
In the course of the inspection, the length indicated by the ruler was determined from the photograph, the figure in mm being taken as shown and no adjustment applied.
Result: 74 mm
